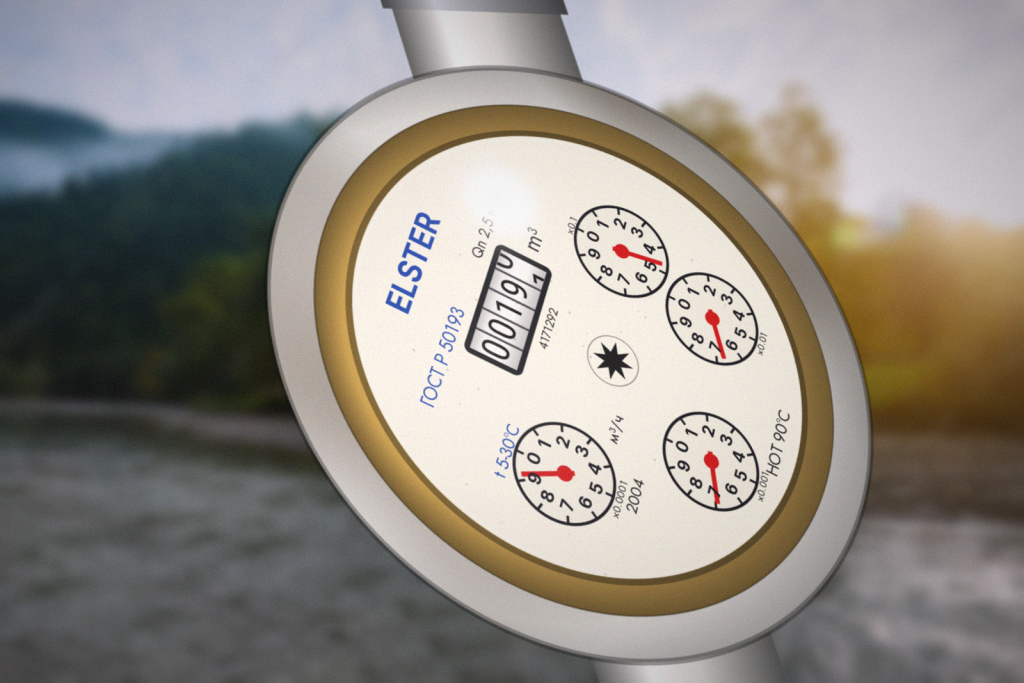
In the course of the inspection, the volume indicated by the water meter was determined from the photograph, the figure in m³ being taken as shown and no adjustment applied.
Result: 190.4669 m³
